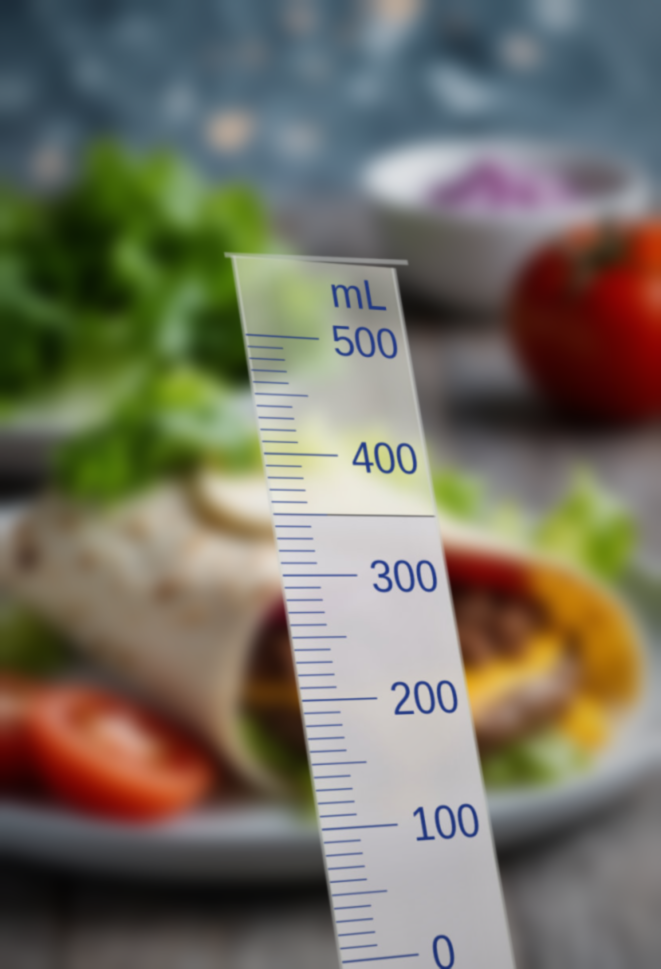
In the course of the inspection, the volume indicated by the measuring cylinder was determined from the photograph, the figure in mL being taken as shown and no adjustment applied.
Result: 350 mL
